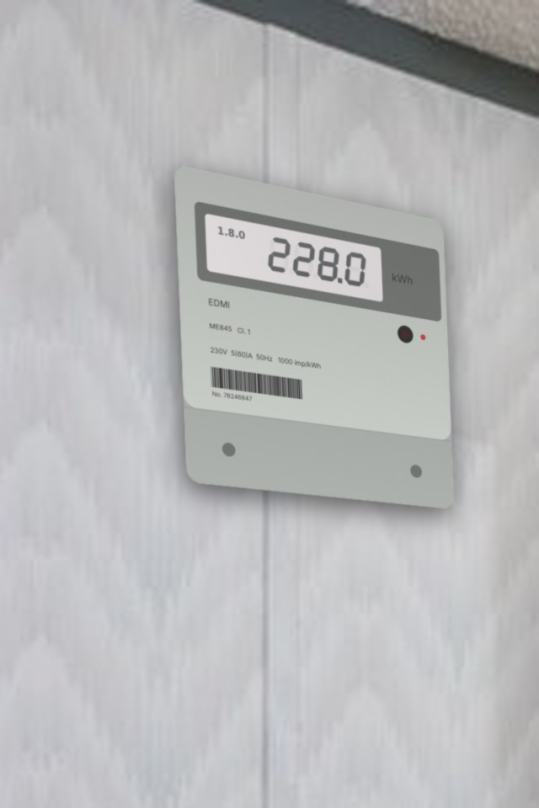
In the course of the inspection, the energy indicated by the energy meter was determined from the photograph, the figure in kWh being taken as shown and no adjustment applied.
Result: 228.0 kWh
